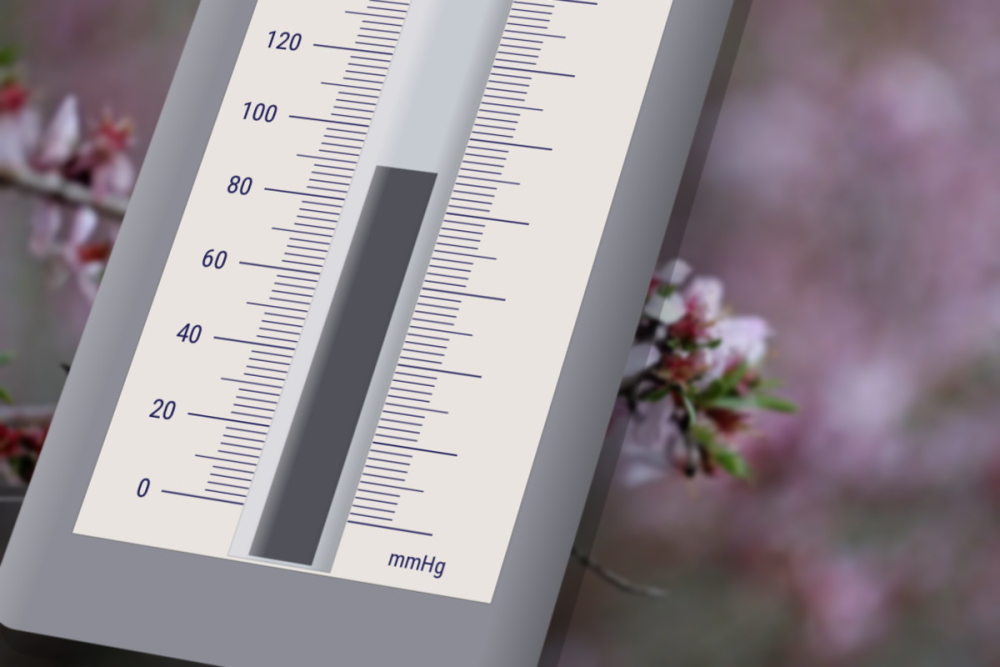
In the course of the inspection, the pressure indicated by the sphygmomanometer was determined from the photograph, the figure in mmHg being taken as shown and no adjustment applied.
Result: 90 mmHg
